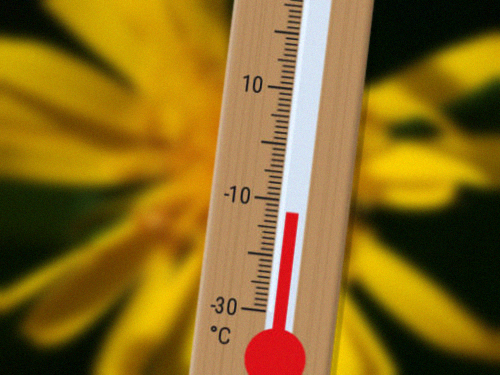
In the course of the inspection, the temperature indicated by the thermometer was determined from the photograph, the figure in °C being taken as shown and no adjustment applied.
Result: -12 °C
